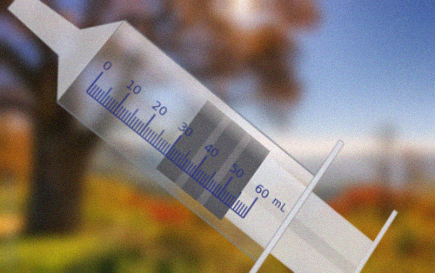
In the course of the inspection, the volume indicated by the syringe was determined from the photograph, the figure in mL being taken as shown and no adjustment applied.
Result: 30 mL
